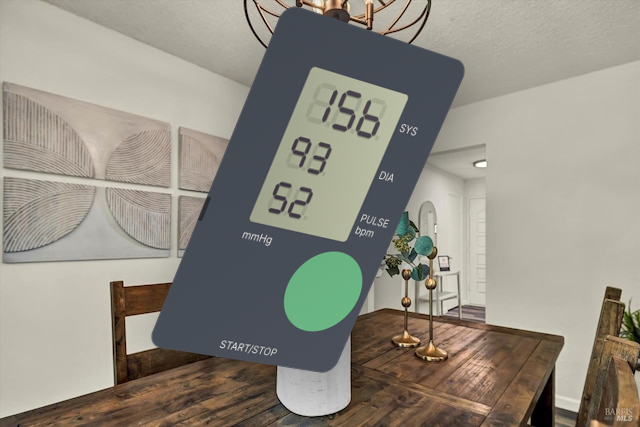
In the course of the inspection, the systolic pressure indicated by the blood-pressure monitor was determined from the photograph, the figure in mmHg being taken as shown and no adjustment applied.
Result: 156 mmHg
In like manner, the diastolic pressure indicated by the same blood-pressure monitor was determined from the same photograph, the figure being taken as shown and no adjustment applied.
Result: 93 mmHg
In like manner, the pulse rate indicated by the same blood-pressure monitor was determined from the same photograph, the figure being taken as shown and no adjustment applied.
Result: 52 bpm
